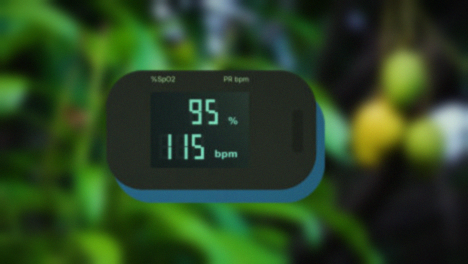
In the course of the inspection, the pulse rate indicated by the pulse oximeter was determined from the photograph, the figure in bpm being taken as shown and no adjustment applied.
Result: 115 bpm
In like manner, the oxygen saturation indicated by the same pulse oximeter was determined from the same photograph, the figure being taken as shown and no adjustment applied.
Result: 95 %
